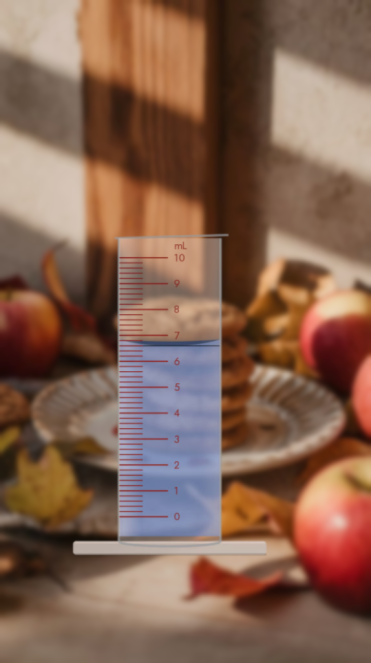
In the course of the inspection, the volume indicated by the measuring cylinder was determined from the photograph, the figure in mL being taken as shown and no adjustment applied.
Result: 6.6 mL
